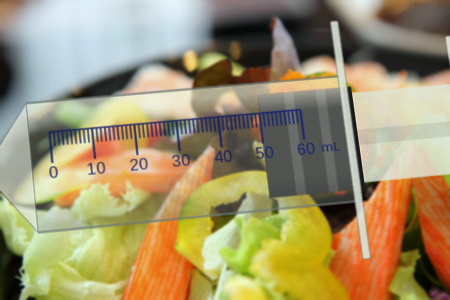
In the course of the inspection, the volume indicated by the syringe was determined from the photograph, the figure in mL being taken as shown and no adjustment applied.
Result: 50 mL
